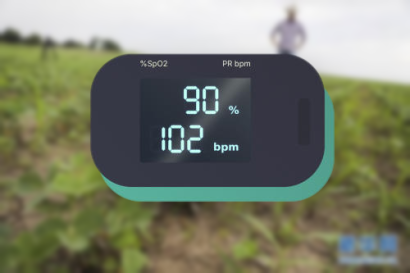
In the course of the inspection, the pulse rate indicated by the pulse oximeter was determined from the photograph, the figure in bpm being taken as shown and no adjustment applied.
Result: 102 bpm
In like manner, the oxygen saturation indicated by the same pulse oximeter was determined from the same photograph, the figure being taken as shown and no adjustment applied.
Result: 90 %
